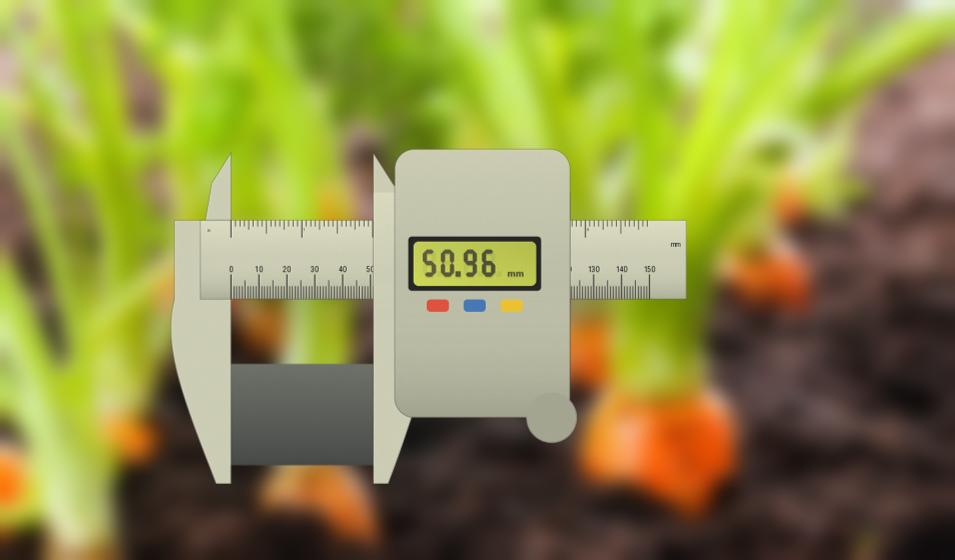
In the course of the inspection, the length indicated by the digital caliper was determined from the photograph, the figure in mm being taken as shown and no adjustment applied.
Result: 50.96 mm
